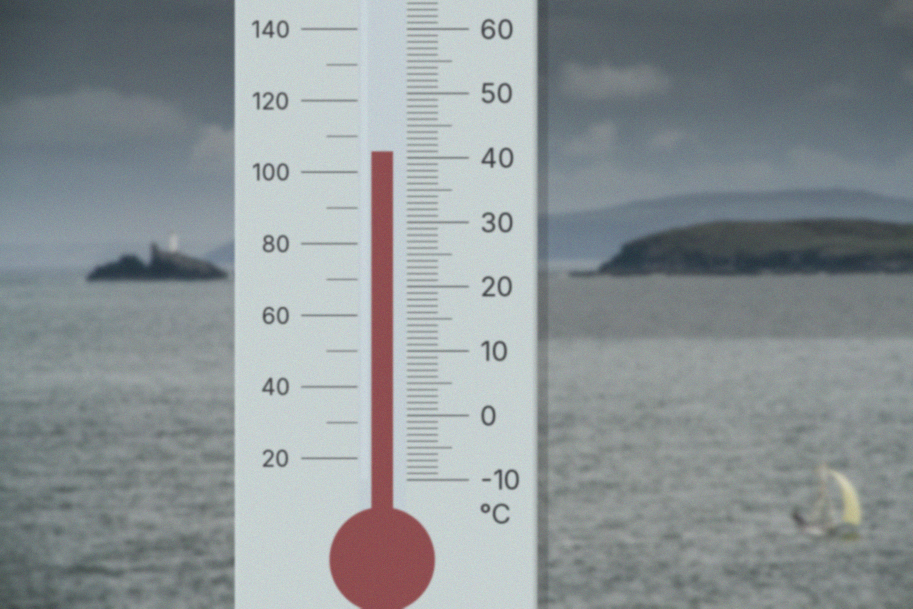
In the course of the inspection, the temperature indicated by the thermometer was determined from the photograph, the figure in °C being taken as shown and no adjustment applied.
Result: 41 °C
